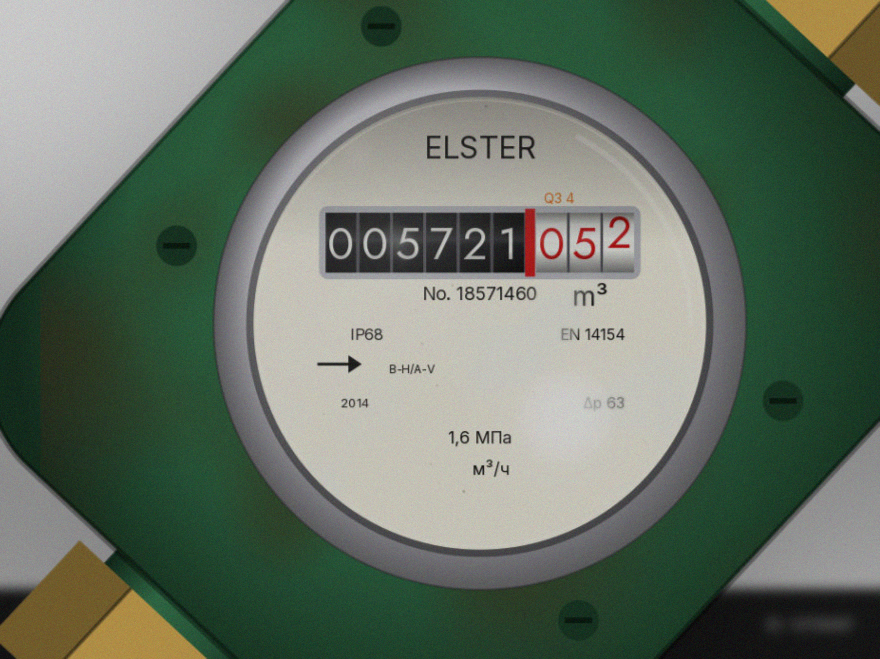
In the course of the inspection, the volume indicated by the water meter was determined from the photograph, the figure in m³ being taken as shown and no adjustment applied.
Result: 5721.052 m³
